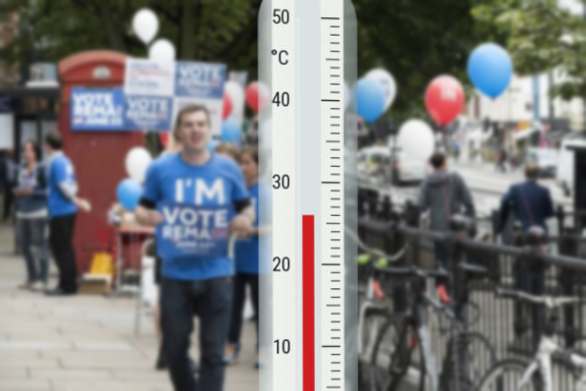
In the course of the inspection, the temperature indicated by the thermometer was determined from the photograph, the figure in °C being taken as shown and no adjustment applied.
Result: 26 °C
